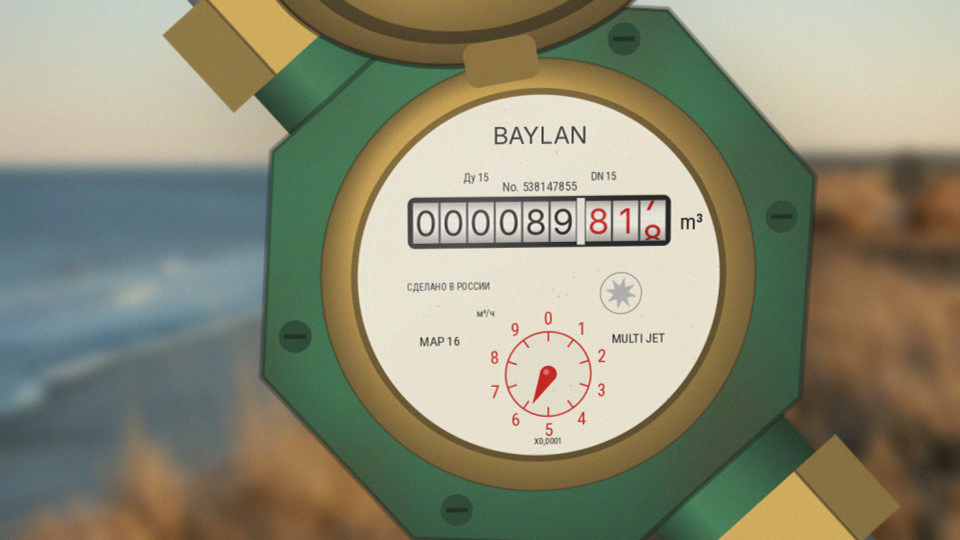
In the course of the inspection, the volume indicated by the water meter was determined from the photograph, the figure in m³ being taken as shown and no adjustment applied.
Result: 89.8175 m³
